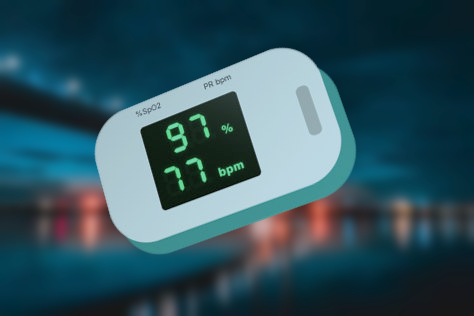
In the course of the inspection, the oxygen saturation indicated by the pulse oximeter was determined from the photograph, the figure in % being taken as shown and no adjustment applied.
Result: 97 %
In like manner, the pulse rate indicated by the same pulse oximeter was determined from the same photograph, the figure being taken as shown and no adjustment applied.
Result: 77 bpm
